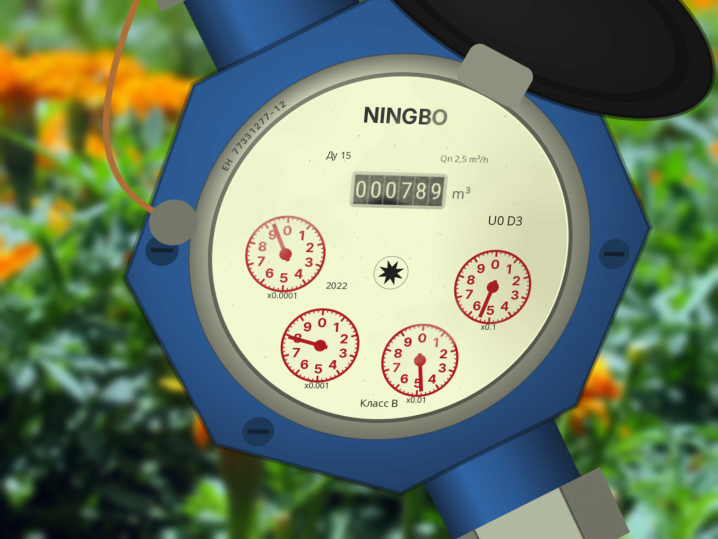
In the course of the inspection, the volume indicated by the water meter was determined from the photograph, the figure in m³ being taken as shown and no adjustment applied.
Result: 789.5479 m³
